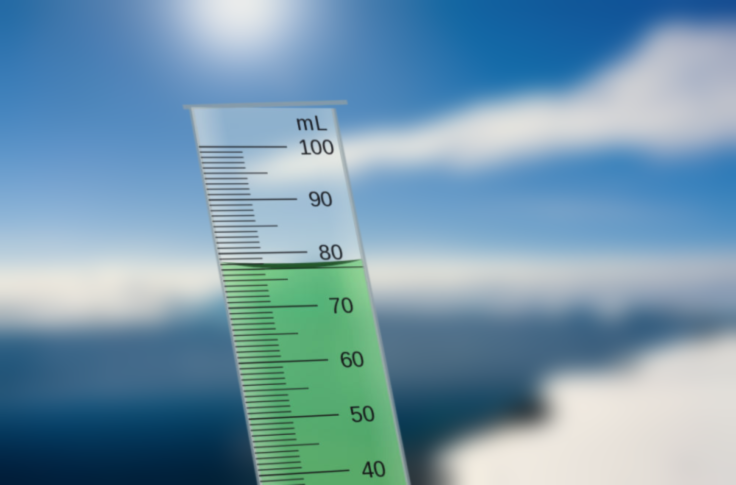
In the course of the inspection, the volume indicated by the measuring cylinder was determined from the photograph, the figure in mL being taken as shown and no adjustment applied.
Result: 77 mL
